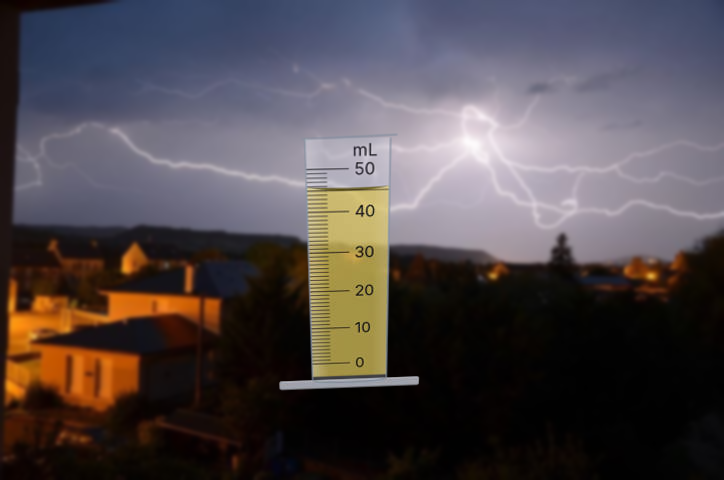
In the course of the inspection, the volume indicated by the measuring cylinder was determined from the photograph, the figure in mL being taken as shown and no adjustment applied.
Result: 45 mL
